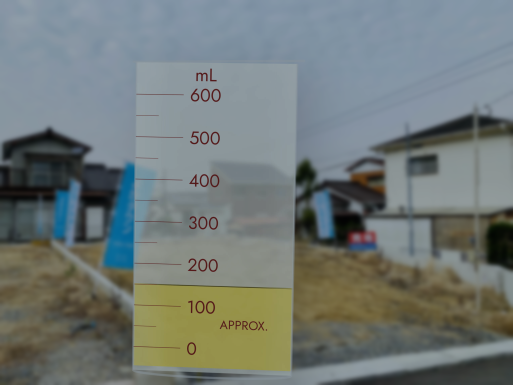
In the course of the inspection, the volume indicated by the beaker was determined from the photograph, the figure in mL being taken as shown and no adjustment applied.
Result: 150 mL
